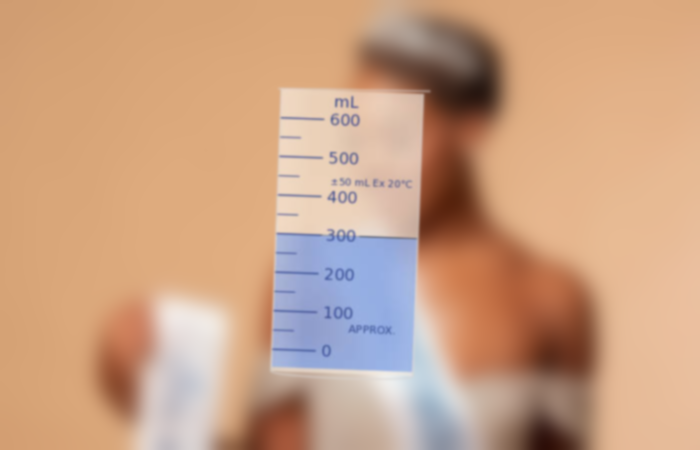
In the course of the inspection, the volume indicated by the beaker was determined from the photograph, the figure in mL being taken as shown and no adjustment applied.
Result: 300 mL
